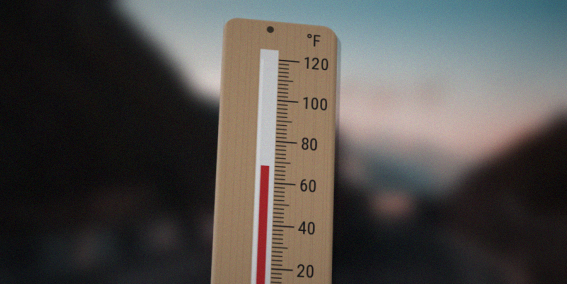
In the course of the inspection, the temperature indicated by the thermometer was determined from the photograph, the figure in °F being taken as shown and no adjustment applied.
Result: 68 °F
